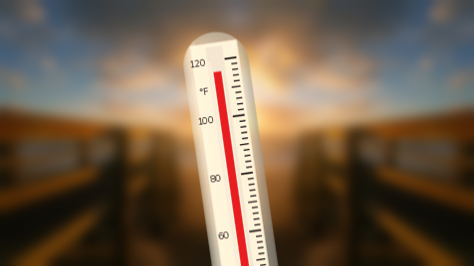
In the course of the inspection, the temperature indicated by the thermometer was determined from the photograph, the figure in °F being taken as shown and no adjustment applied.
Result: 116 °F
